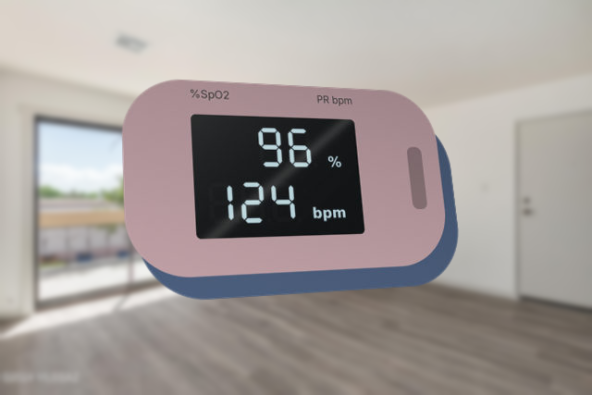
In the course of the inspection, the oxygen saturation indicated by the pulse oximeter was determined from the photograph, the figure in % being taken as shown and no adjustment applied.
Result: 96 %
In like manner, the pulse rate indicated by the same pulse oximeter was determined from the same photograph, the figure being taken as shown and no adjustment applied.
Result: 124 bpm
